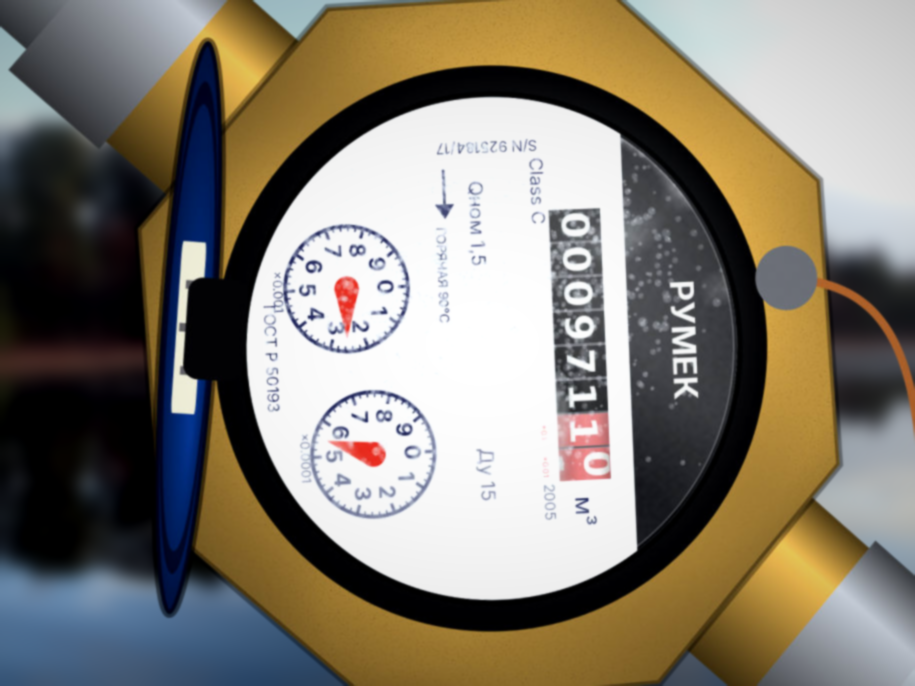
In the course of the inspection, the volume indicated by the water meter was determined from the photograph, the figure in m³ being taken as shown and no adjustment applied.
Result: 971.1025 m³
